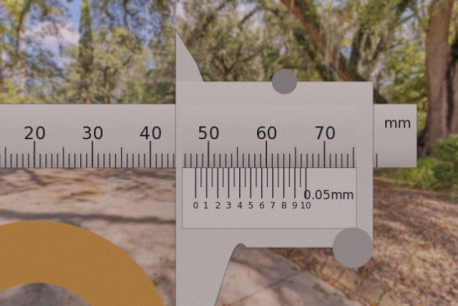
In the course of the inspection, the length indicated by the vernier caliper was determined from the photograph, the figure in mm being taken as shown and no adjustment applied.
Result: 47.8 mm
